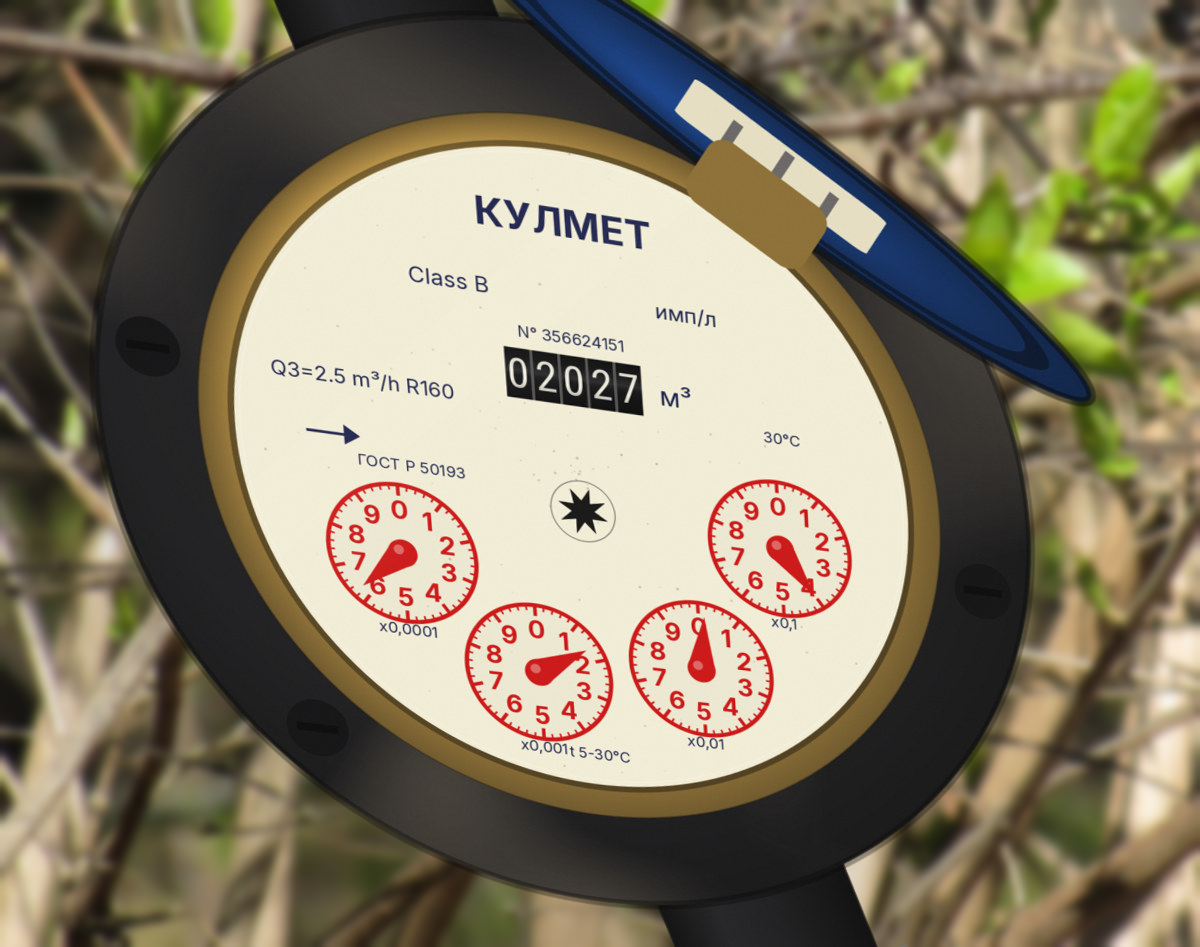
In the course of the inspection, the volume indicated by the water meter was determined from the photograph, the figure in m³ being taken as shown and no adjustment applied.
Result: 2027.4016 m³
